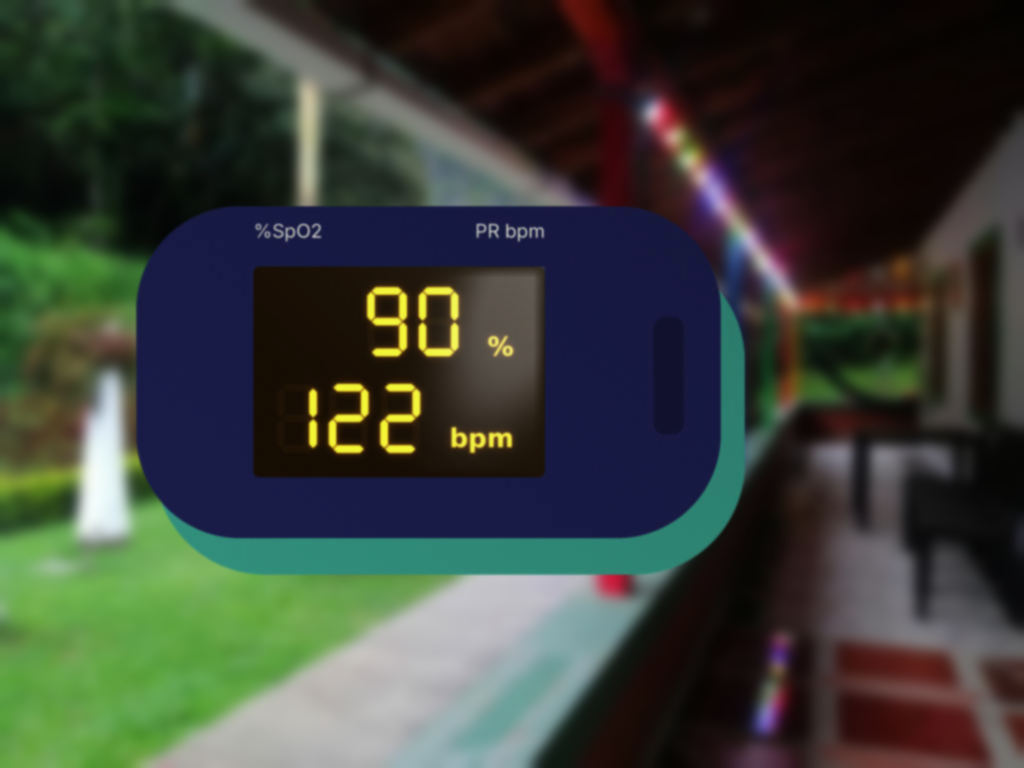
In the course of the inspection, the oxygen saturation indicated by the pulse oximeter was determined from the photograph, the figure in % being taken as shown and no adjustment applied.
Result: 90 %
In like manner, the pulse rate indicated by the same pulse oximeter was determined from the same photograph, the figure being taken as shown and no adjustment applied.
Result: 122 bpm
